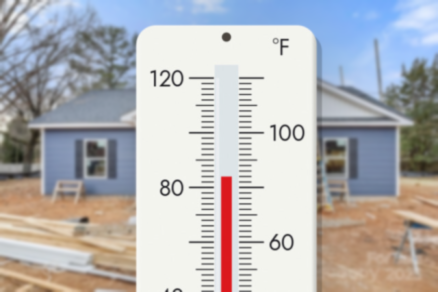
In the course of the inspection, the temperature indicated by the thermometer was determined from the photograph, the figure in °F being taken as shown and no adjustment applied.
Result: 84 °F
